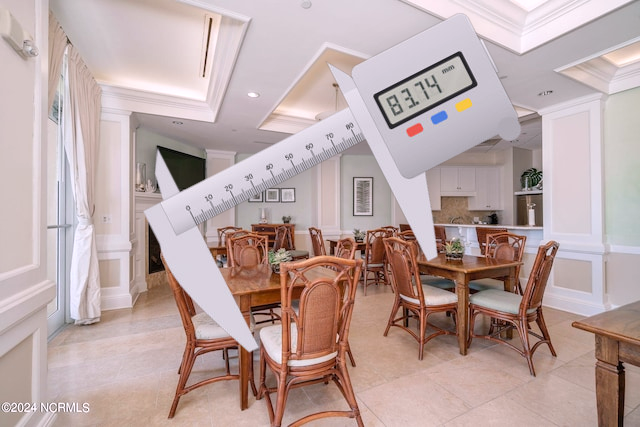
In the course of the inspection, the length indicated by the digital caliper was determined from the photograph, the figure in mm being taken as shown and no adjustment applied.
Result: 83.74 mm
